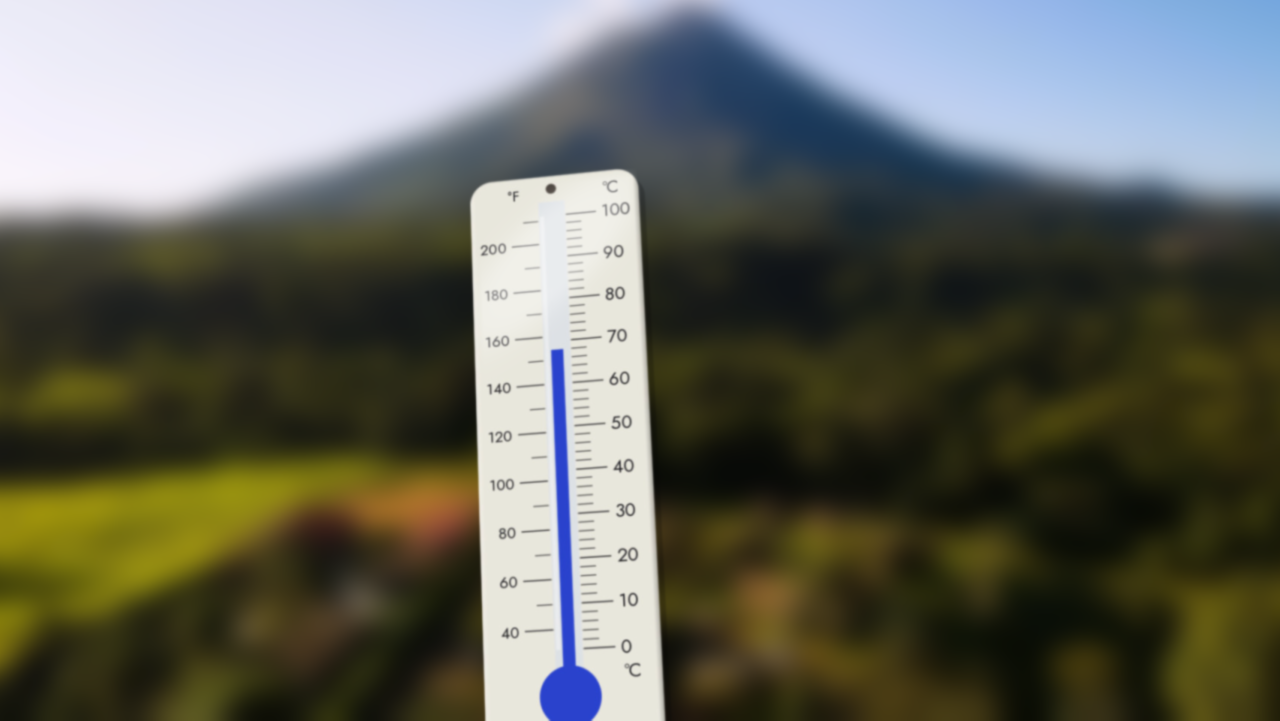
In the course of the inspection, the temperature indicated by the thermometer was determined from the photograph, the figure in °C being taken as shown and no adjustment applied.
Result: 68 °C
